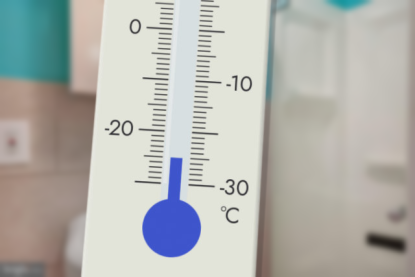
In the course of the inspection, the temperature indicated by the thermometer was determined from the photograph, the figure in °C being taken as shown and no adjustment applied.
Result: -25 °C
